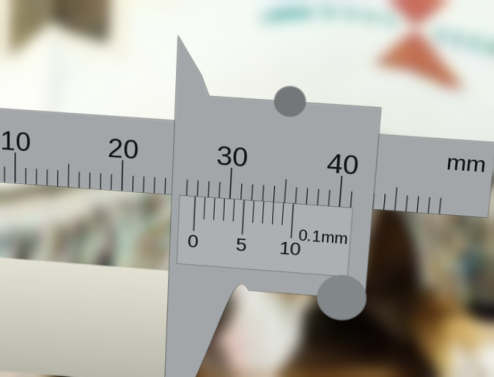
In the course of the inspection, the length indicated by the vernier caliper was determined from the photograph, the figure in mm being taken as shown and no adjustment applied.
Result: 26.8 mm
